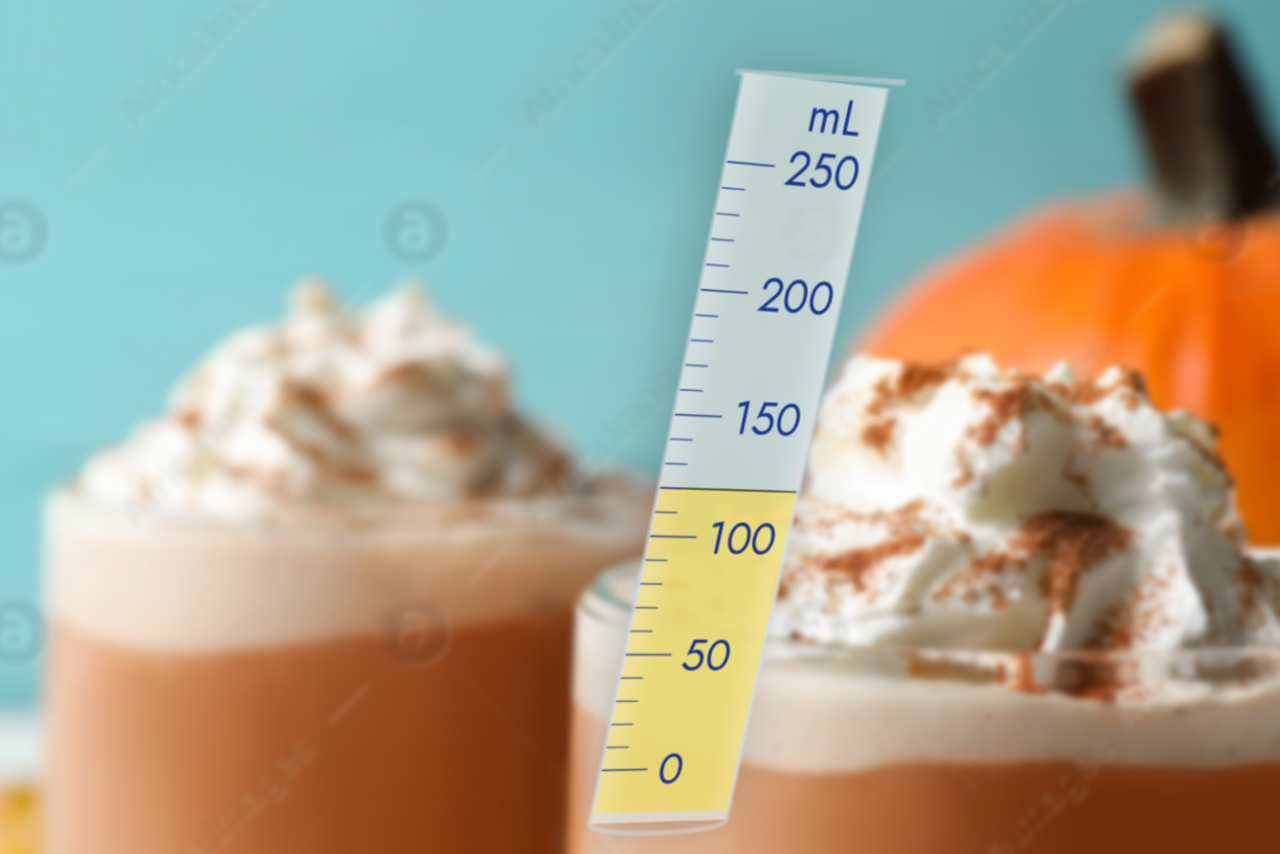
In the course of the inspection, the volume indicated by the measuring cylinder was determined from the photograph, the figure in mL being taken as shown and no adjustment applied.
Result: 120 mL
